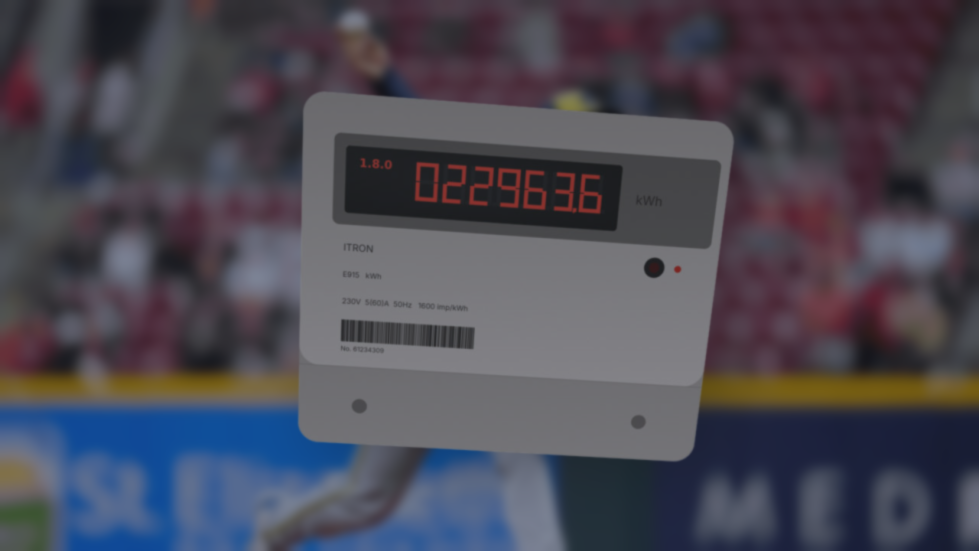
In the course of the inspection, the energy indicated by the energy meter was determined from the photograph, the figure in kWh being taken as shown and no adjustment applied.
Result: 22963.6 kWh
